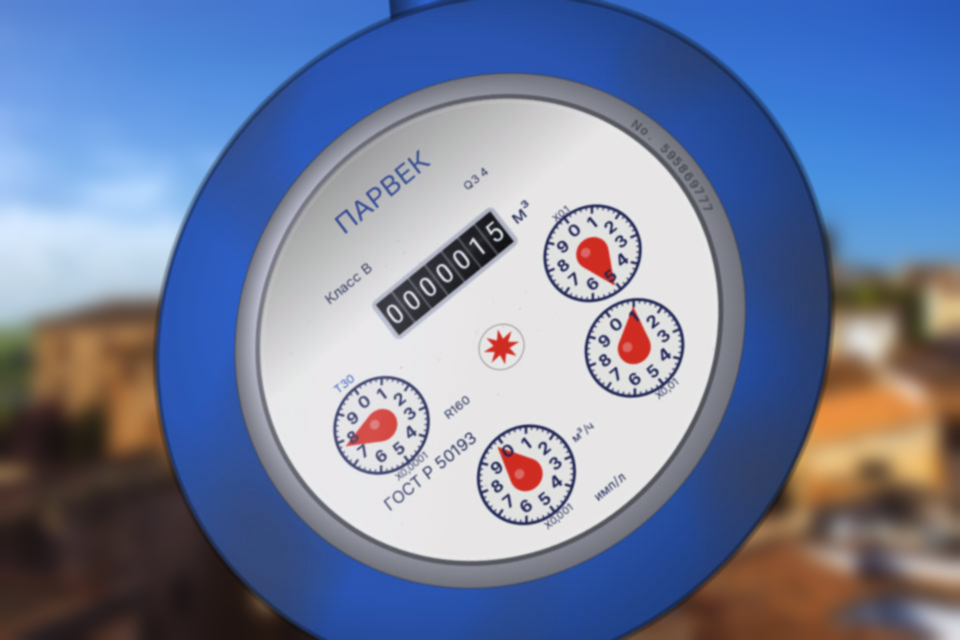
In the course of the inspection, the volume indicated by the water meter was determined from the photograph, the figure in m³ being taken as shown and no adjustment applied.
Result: 15.5097 m³
